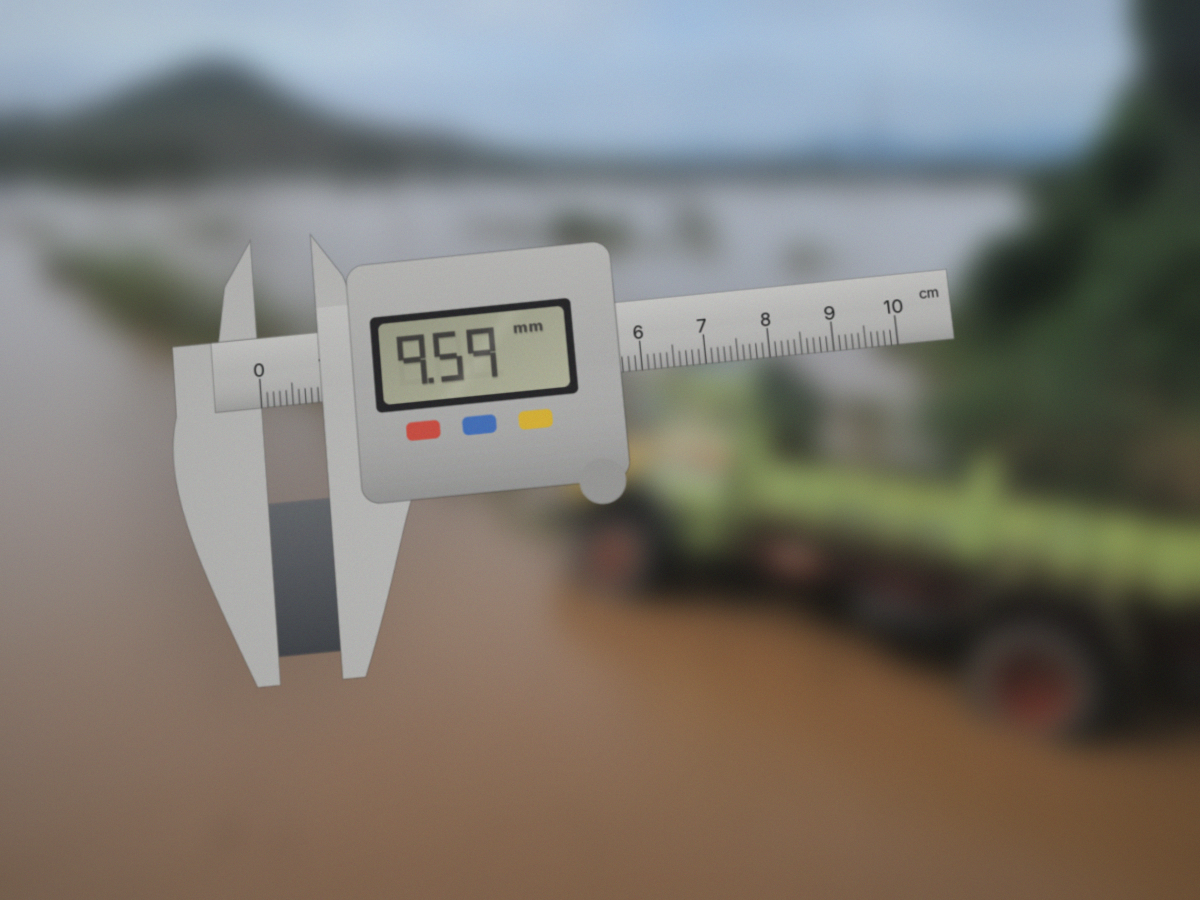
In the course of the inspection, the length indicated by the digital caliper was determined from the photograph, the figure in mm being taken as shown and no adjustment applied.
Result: 9.59 mm
